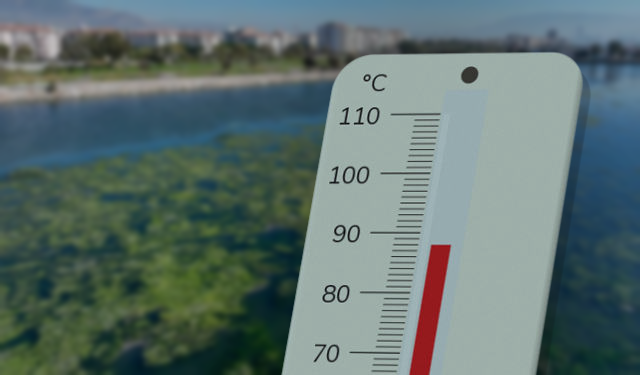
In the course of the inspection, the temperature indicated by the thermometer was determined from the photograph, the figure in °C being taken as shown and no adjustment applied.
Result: 88 °C
